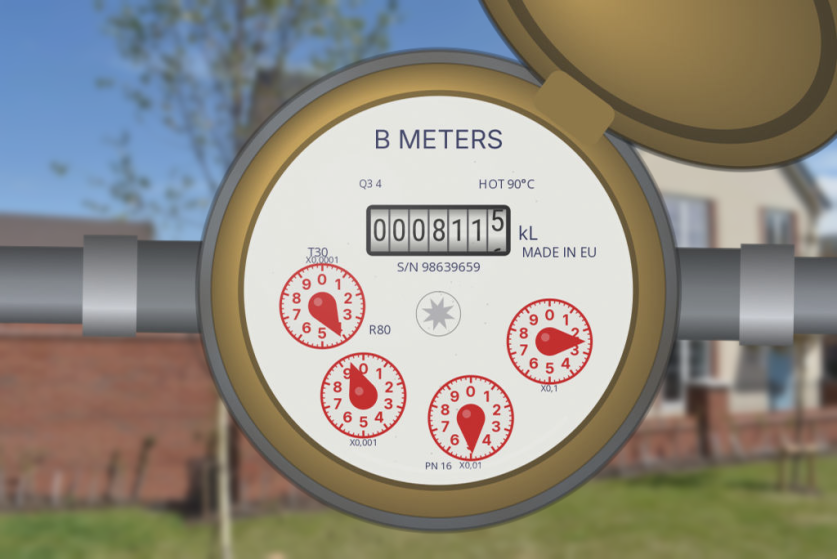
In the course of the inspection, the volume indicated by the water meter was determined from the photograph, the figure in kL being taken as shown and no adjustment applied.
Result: 8115.2494 kL
